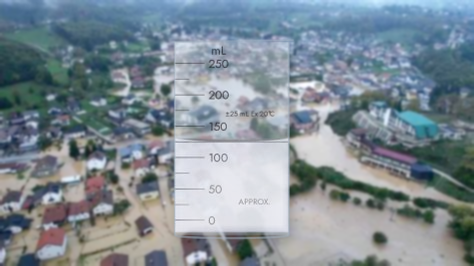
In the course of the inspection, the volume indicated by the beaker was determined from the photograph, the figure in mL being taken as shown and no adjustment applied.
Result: 125 mL
